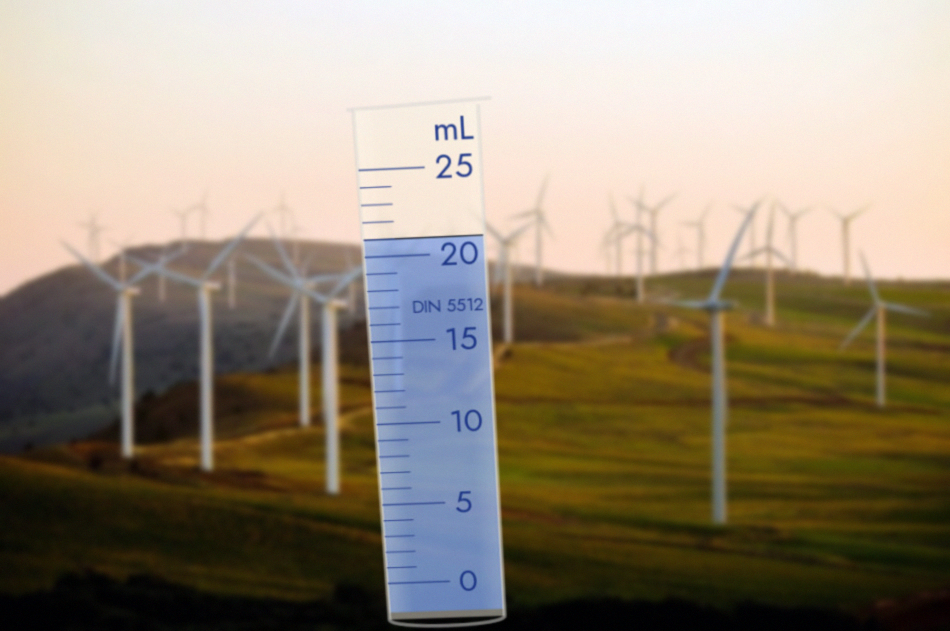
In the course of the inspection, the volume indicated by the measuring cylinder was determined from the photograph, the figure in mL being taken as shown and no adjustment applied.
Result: 21 mL
